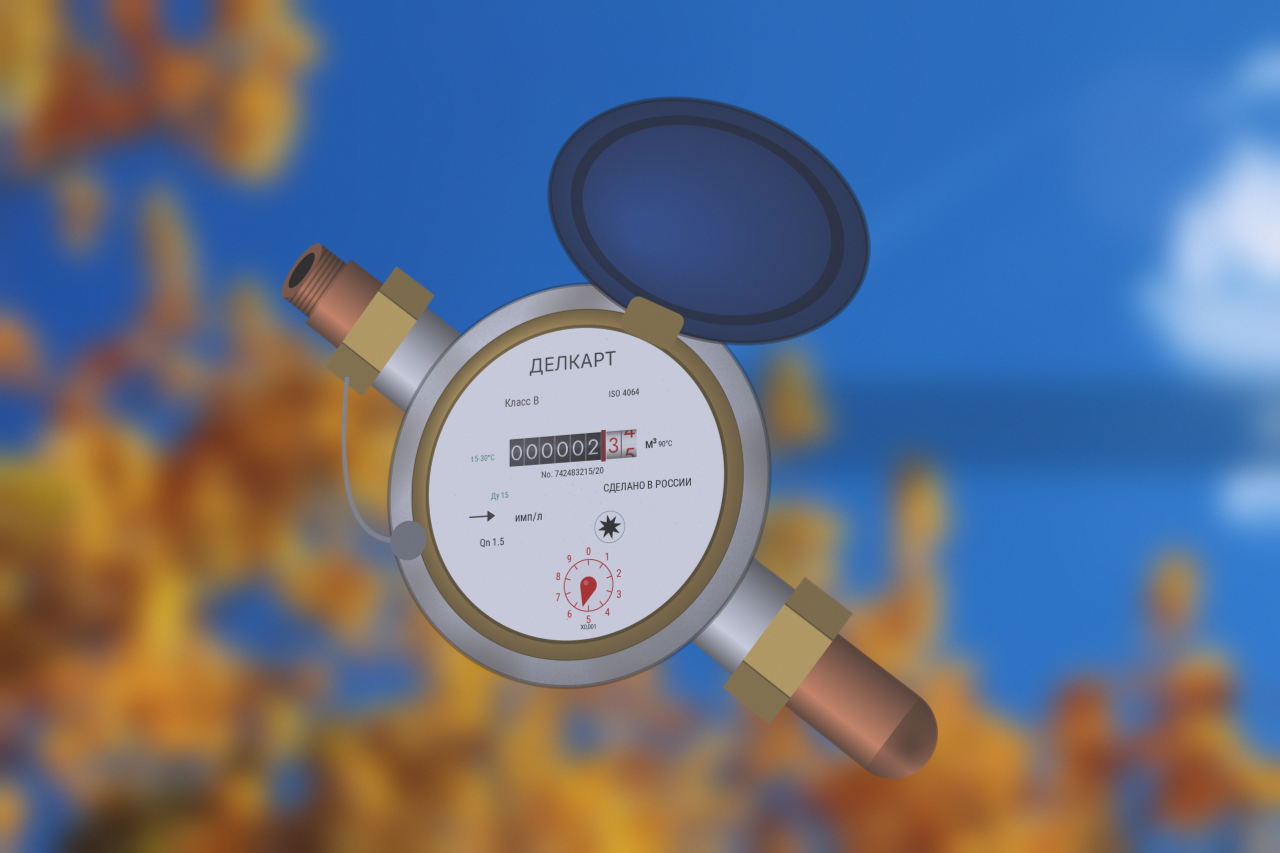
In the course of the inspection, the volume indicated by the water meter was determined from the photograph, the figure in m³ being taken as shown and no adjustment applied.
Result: 2.345 m³
